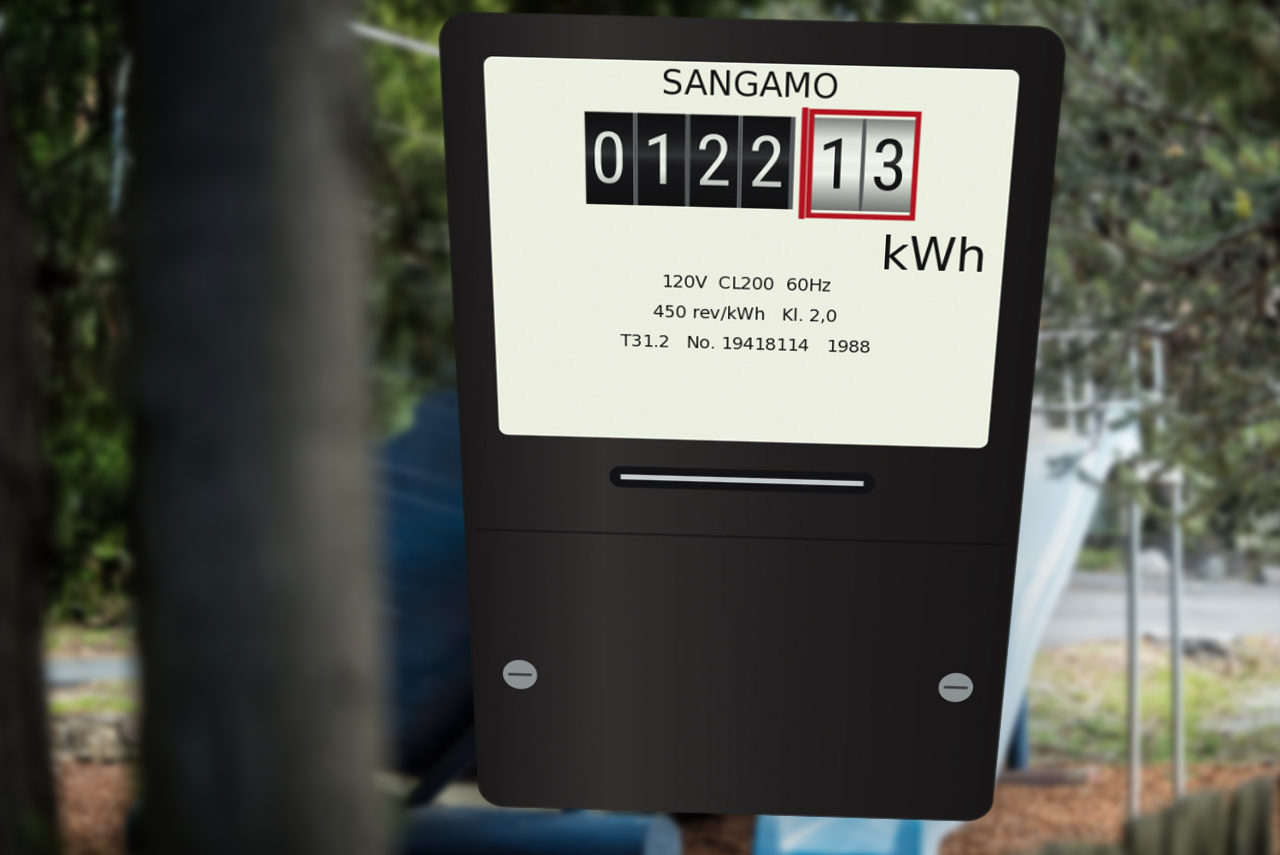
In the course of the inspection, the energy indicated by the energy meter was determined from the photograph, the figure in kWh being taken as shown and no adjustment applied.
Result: 122.13 kWh
